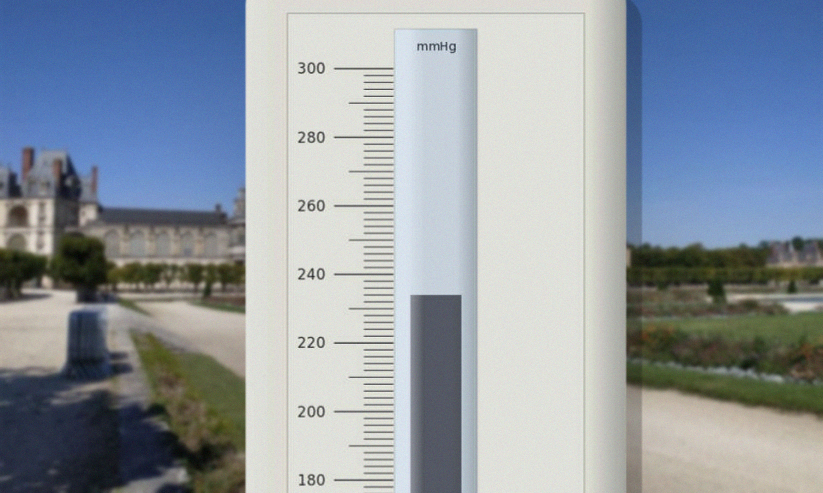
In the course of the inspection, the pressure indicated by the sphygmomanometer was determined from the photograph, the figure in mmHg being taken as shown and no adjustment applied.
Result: 234 mmHg
